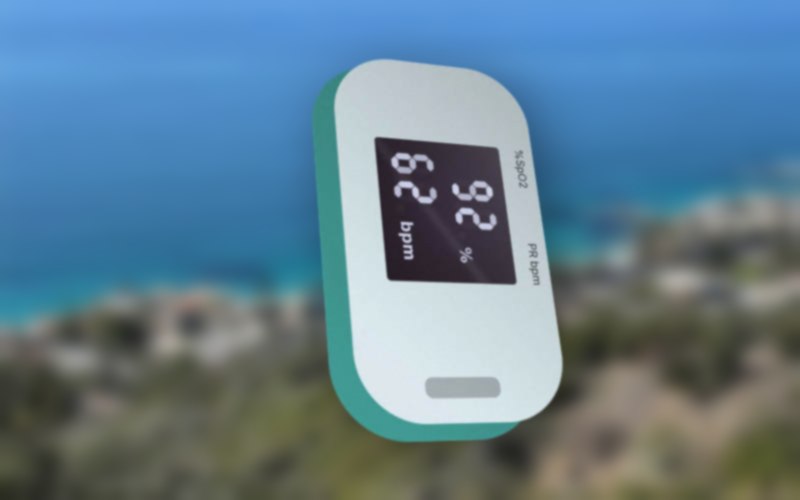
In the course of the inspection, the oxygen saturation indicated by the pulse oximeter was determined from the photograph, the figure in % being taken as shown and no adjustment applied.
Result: 92 %
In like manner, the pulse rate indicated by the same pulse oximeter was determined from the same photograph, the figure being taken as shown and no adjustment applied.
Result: 62 bpm
